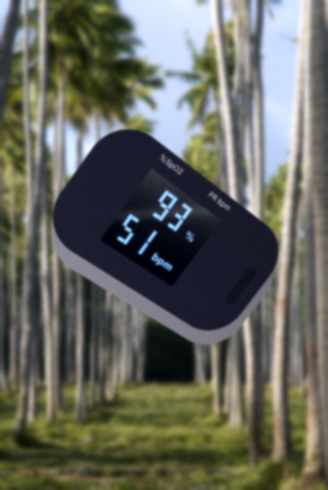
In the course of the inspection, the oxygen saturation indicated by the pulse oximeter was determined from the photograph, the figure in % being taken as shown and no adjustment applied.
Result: 93 %
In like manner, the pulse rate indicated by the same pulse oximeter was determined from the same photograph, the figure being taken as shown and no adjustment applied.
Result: 51 bpm
